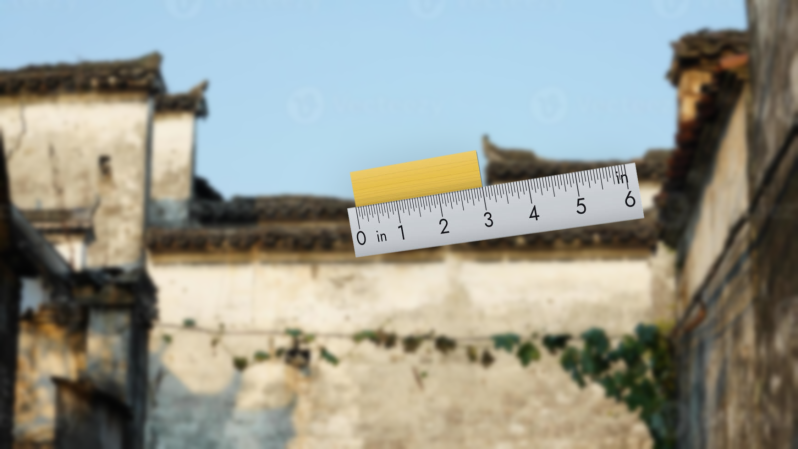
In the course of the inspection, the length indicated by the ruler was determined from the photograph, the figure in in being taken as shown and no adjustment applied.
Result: 3 in
